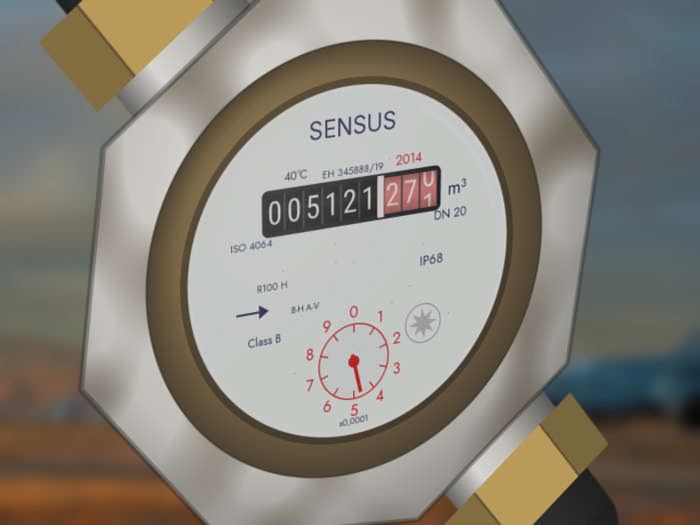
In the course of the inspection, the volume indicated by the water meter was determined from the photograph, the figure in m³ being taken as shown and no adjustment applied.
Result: 5121.2704 m³
